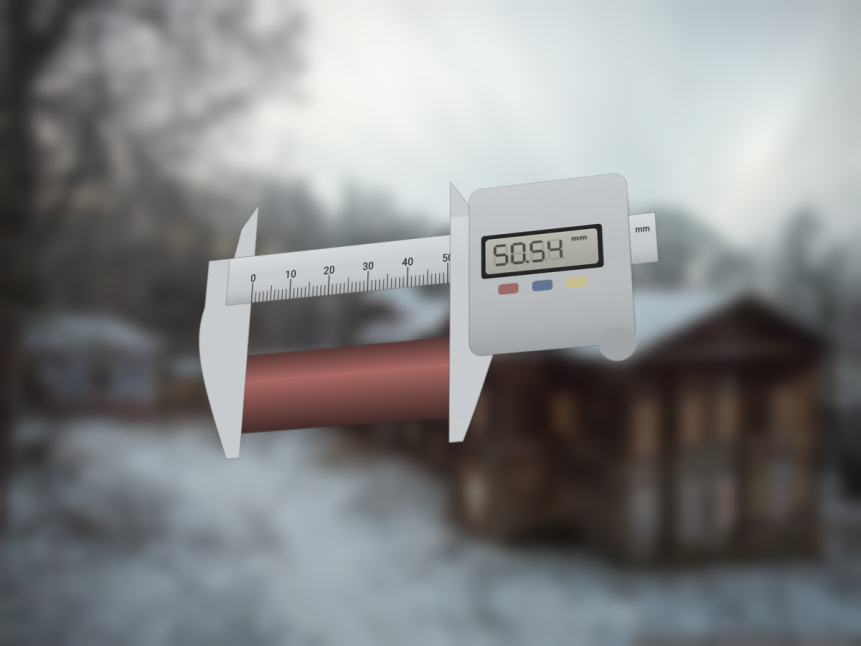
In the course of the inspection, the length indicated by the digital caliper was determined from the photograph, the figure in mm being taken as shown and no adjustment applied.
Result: 50.54 mm
